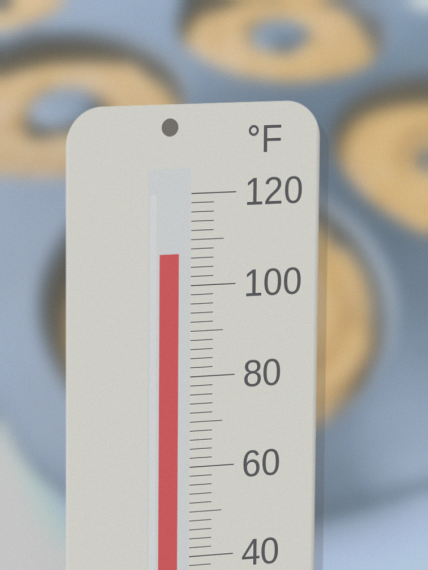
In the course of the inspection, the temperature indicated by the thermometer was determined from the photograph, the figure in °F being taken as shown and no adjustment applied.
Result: 107 °F
